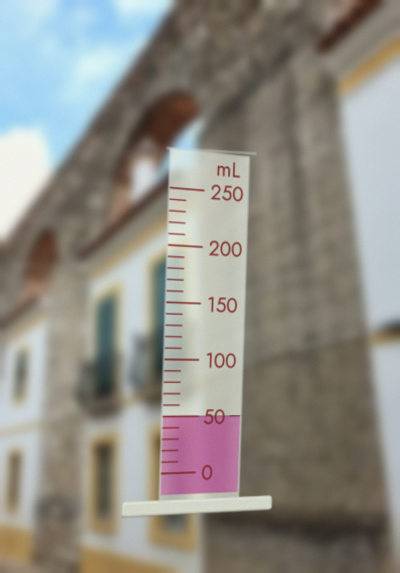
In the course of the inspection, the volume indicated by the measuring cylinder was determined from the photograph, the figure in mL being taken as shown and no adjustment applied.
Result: 50 mL
